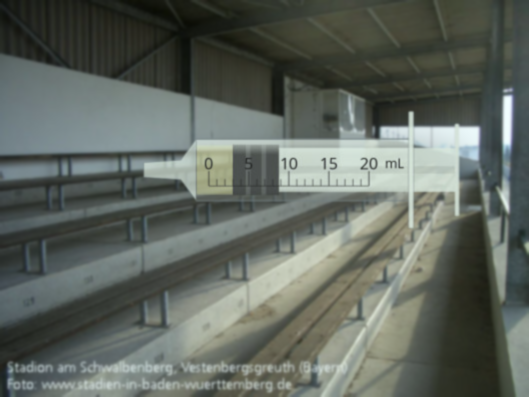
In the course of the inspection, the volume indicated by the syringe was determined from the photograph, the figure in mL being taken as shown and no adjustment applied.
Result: 3 mL
